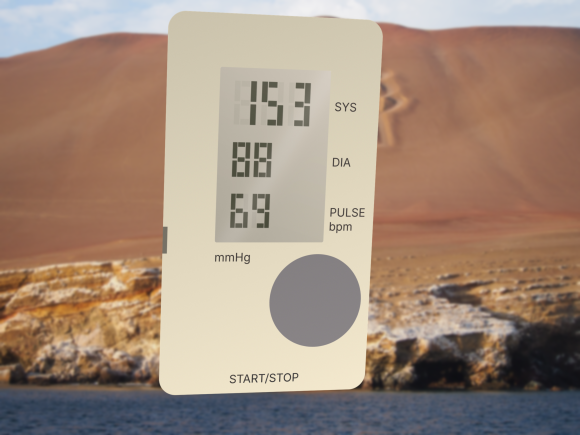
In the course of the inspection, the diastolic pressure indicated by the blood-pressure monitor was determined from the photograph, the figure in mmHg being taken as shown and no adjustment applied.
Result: 88 mmHg
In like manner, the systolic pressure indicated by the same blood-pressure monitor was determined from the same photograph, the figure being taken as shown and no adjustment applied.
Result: 153 mmHg
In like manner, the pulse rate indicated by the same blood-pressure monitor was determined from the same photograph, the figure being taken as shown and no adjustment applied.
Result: 69 bpm
